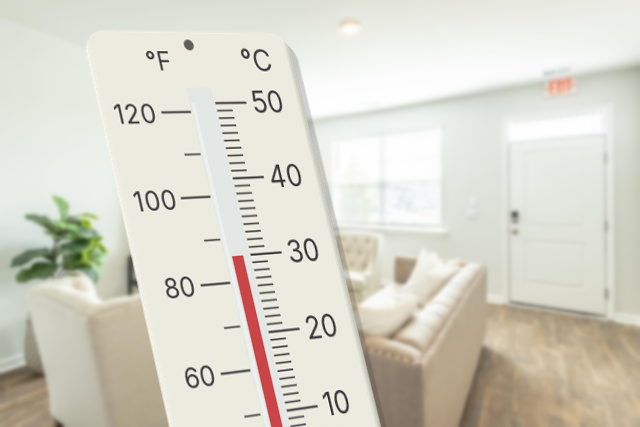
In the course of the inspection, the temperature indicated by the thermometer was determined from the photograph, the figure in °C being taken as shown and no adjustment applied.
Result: 30 °C
